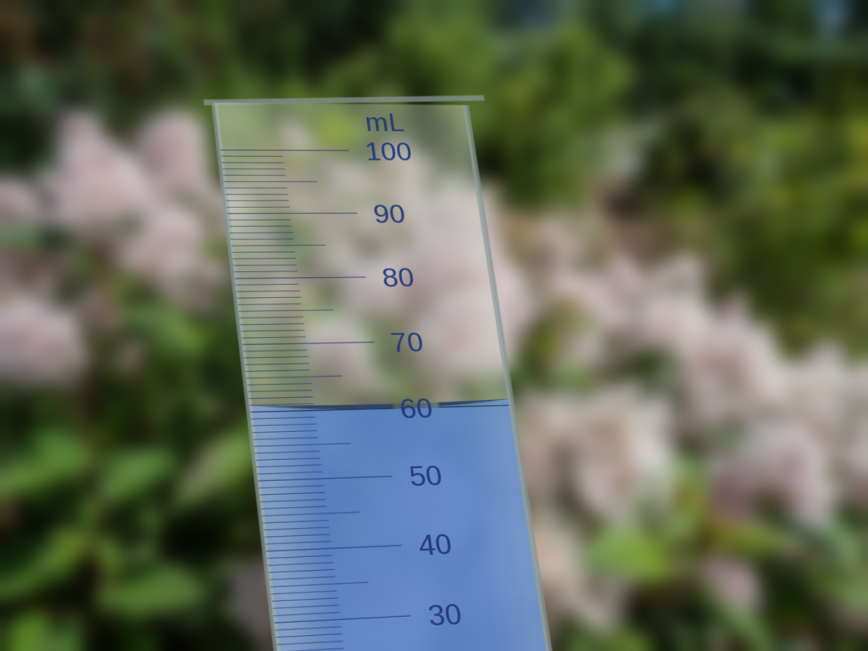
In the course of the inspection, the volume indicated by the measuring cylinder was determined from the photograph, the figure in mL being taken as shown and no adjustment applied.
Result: 60 mL
